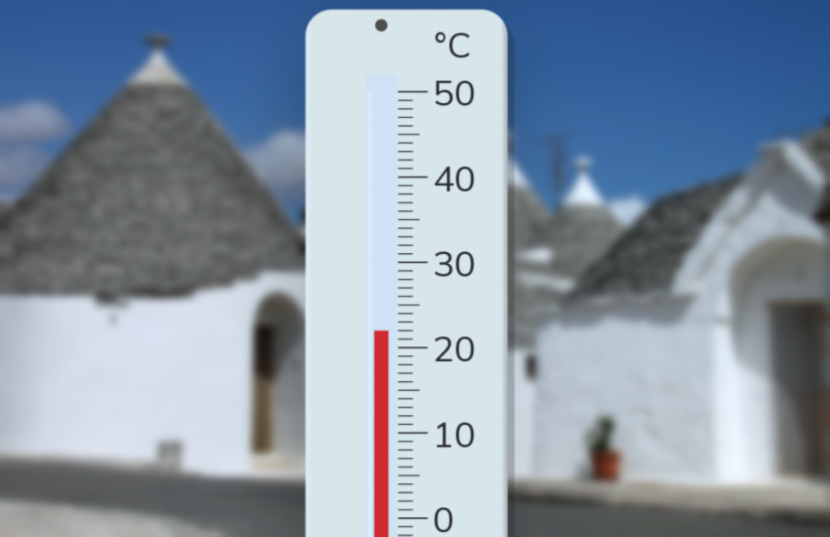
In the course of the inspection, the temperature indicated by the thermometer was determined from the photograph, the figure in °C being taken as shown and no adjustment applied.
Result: 22 °C
